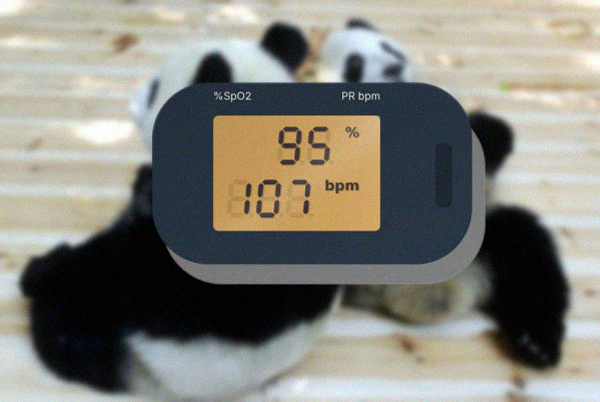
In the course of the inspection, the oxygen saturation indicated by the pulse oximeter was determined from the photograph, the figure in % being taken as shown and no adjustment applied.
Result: 95 %
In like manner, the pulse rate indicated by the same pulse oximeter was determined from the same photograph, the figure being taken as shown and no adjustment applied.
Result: 107 bpm
